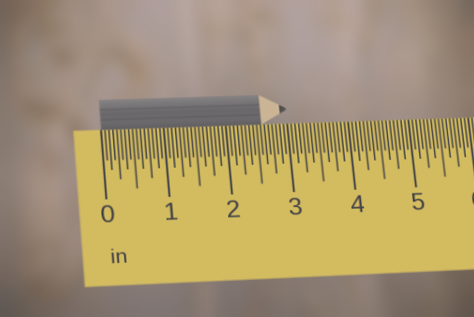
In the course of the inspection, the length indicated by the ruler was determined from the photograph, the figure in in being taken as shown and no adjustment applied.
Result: 3 in
